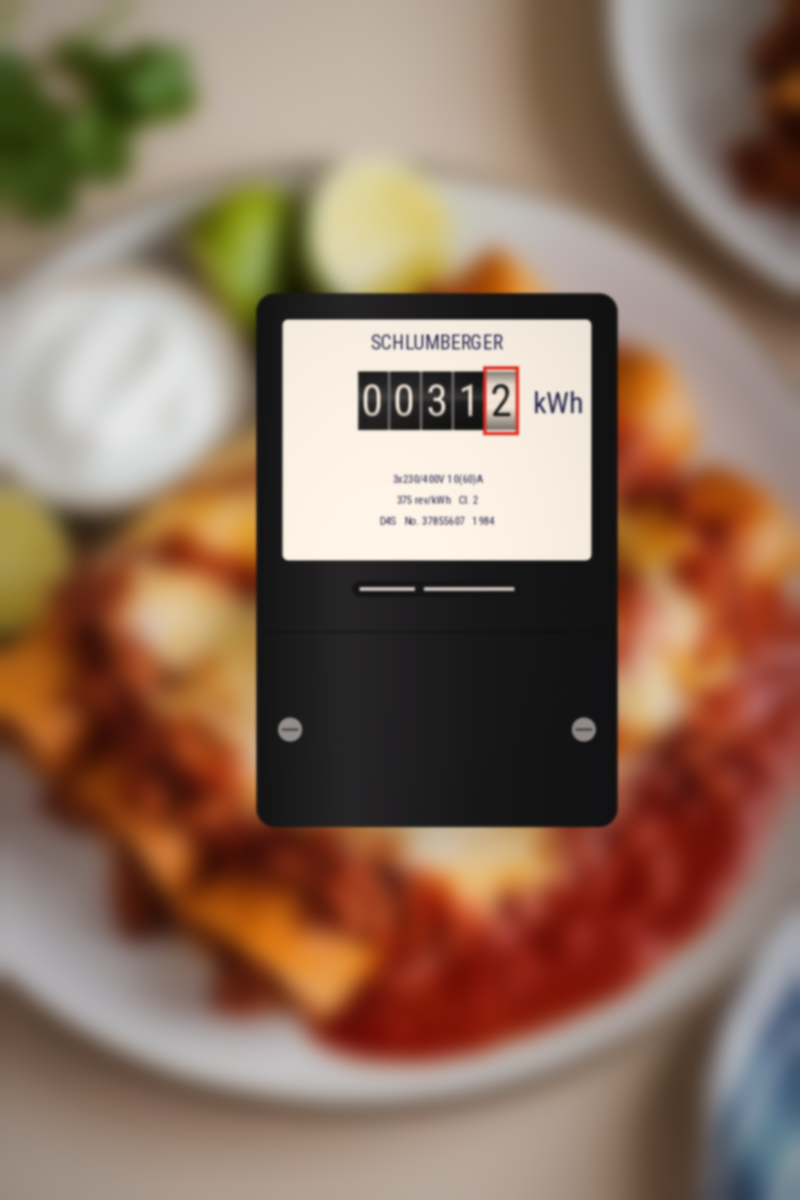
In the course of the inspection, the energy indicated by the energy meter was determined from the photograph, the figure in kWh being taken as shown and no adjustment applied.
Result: 31.2 kWh
